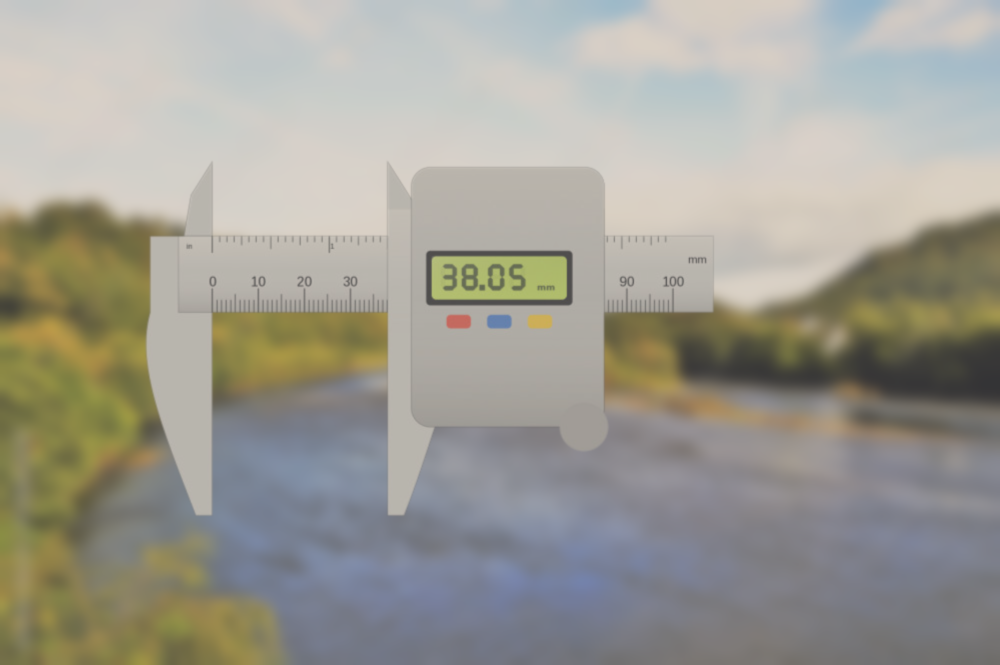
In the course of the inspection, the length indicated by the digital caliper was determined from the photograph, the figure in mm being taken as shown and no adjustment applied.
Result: 38.05 mm
